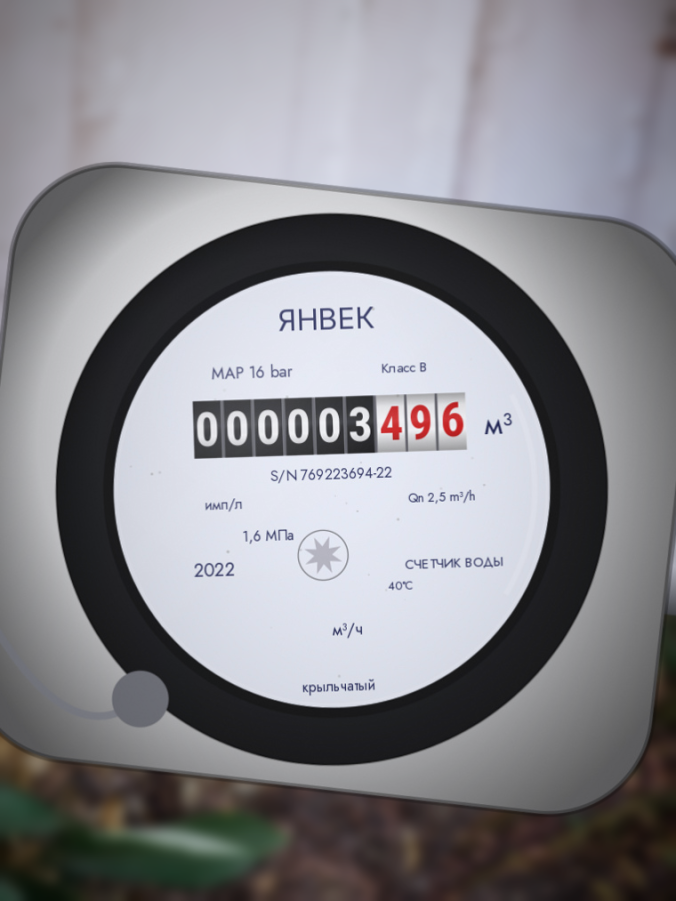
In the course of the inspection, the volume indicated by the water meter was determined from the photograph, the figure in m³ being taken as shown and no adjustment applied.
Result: 3.496 m³
